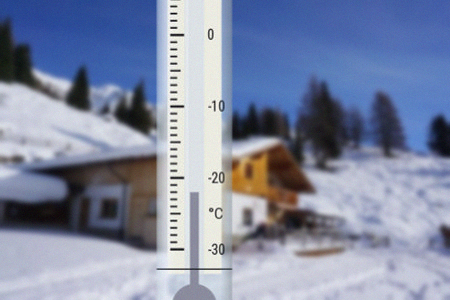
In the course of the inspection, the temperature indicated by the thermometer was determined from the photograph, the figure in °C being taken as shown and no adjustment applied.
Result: -22 °C
